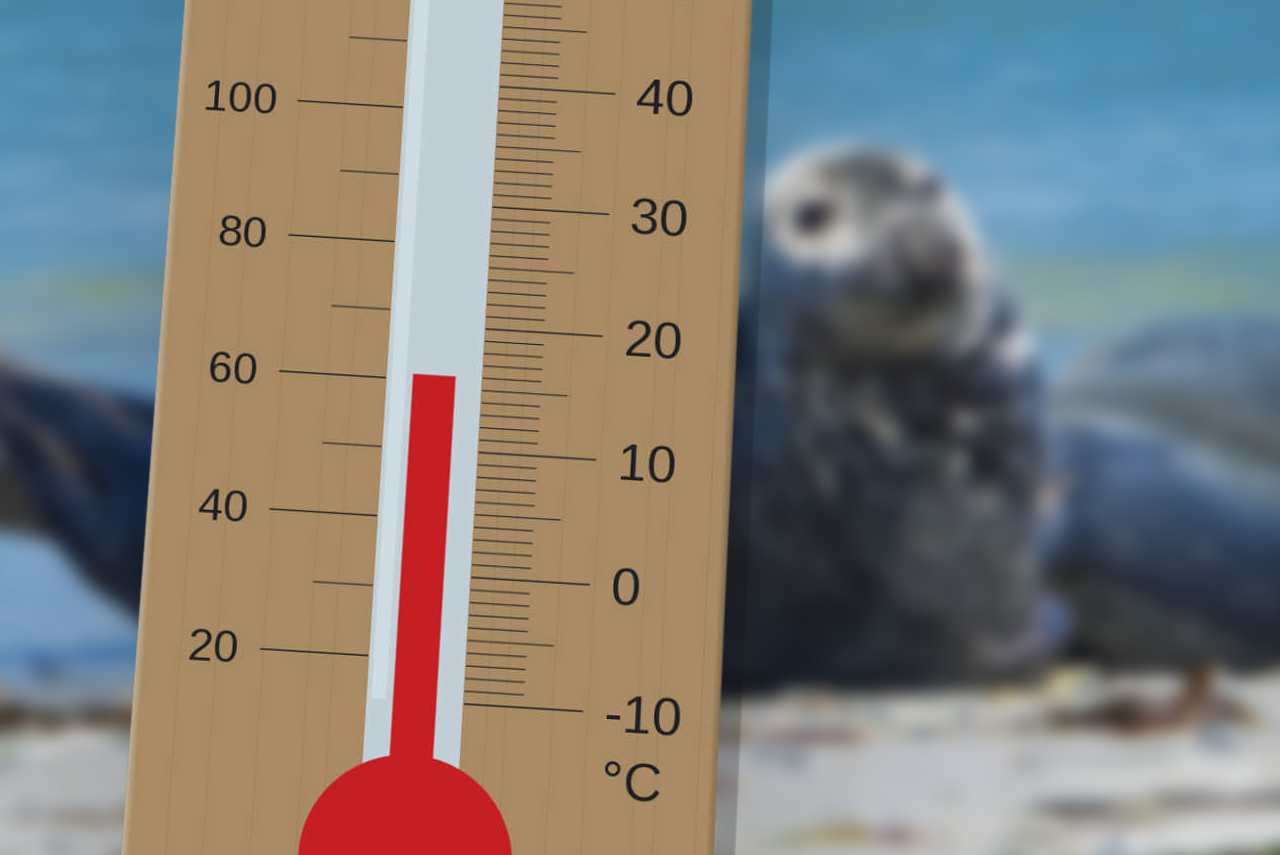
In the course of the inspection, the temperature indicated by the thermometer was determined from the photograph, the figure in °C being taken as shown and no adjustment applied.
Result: 16 °C
